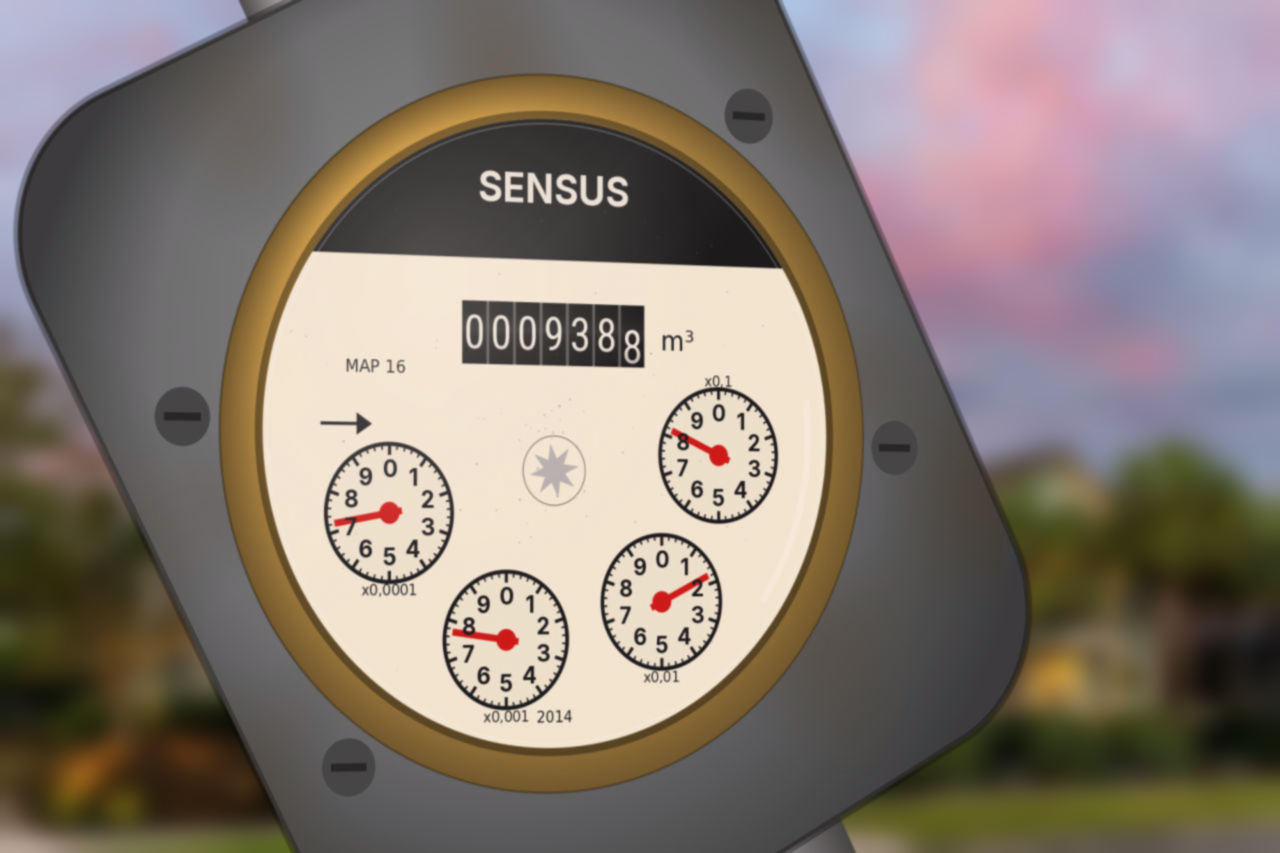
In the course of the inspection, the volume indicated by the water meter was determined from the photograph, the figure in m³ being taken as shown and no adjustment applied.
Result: 9387.8177 m³
